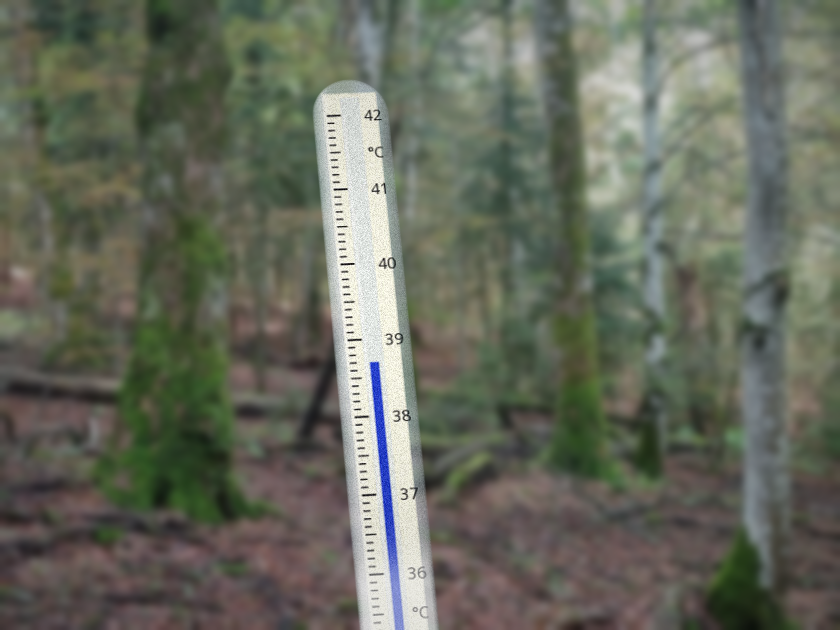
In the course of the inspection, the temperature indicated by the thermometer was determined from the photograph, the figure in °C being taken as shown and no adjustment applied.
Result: 38.7 °C
